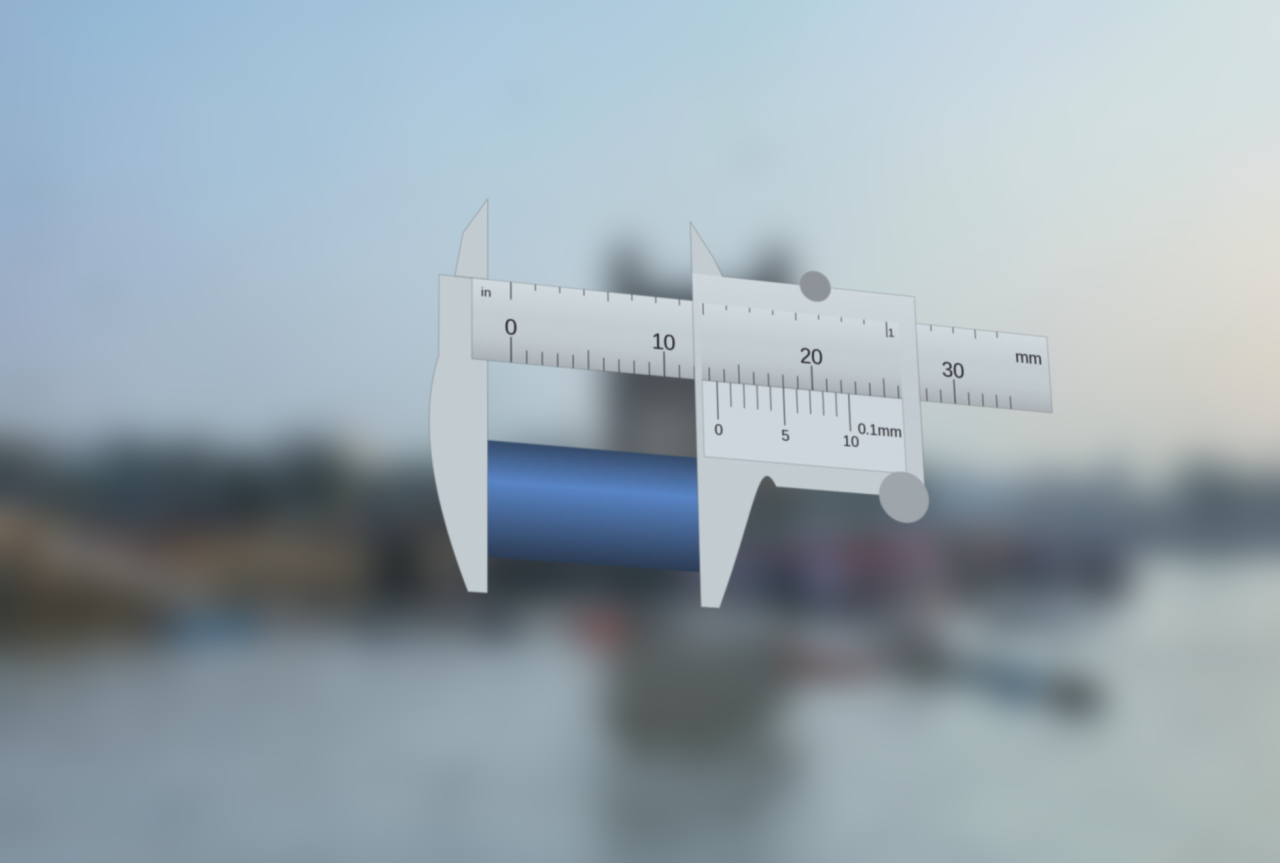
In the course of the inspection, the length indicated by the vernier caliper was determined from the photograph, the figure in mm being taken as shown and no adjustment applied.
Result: 13.5 mm
